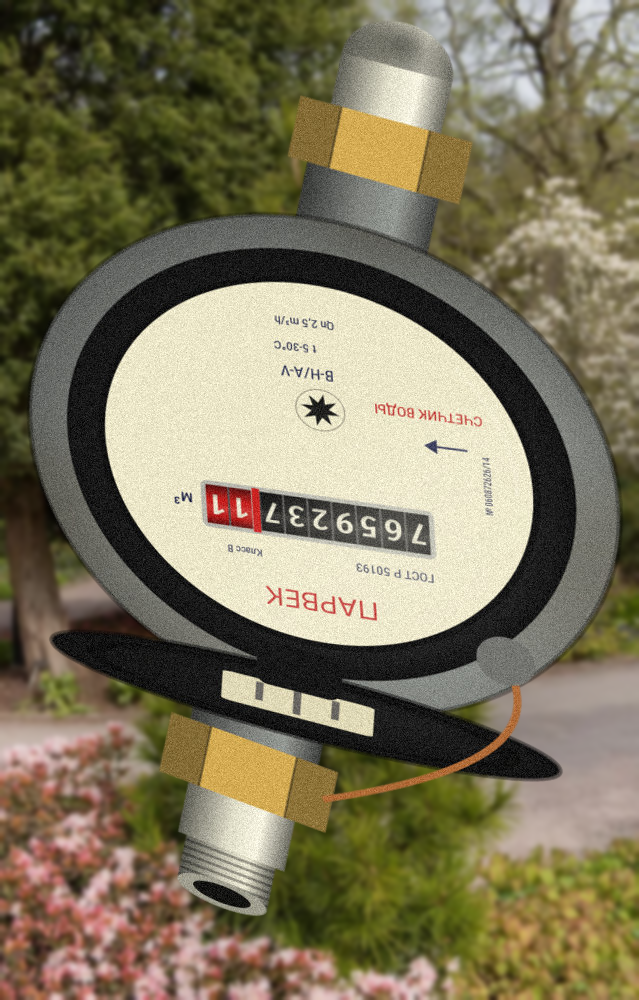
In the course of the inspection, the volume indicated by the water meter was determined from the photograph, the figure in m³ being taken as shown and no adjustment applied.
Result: 7659237.11 m³
